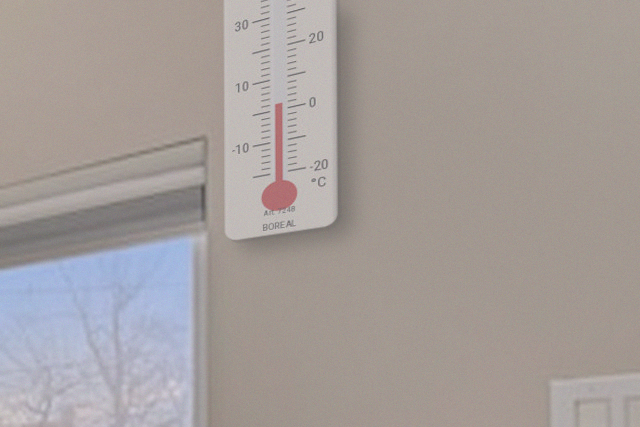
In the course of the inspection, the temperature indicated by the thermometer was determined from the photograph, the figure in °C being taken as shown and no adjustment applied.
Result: 2 °C
